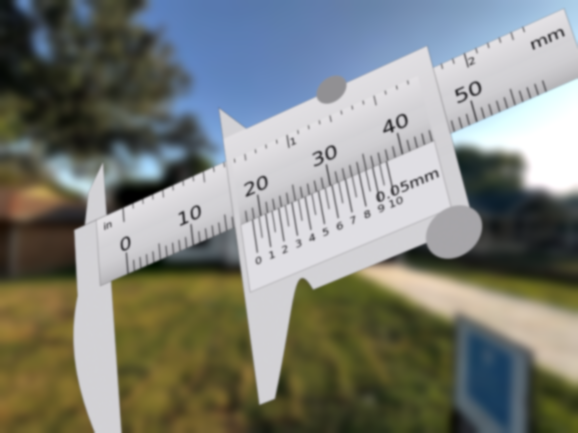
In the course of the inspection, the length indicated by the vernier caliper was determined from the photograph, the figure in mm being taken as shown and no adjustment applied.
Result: 18.8 mm
